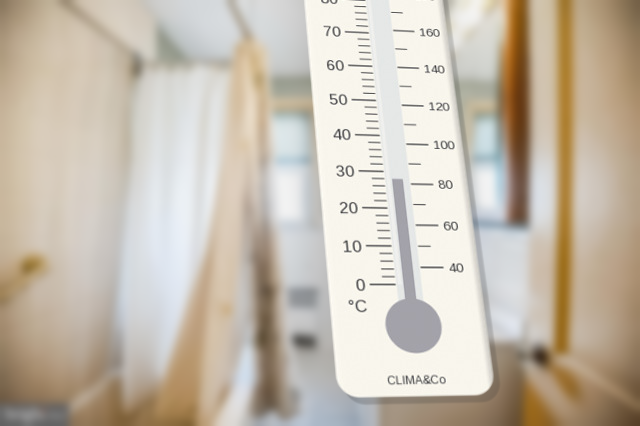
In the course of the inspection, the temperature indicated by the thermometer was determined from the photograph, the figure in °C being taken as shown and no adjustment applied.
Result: 28 °C
